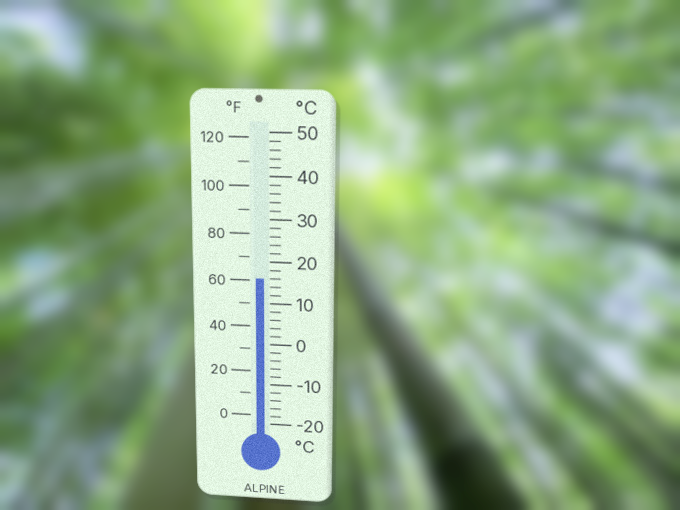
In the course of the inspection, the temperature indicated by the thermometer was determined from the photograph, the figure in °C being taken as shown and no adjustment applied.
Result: 16 °C
